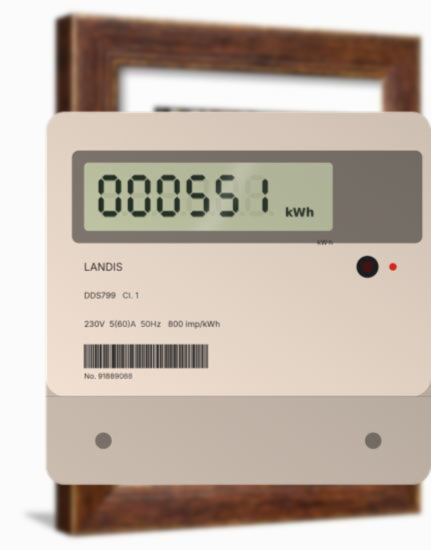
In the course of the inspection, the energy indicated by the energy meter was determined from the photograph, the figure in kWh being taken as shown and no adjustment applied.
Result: 551 kWh
